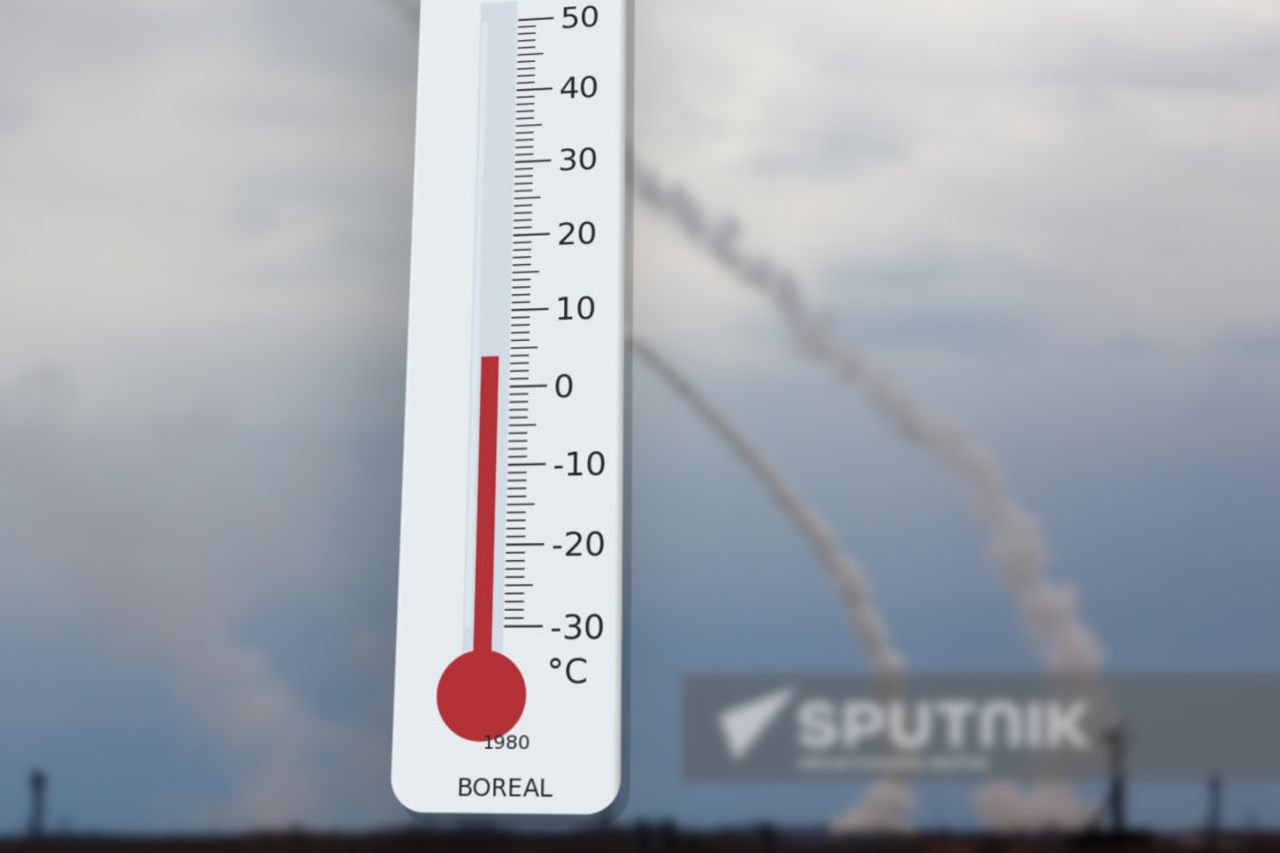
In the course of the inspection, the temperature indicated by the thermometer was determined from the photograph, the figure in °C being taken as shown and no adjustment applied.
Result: 4 °C
